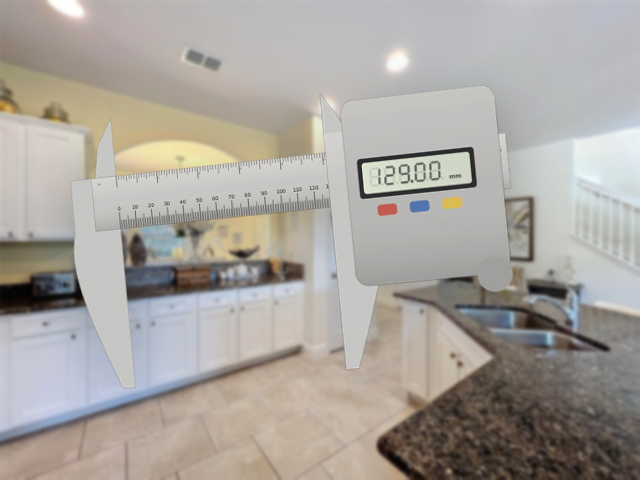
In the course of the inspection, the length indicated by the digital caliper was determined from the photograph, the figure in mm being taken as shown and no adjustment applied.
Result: 129.00 mm
